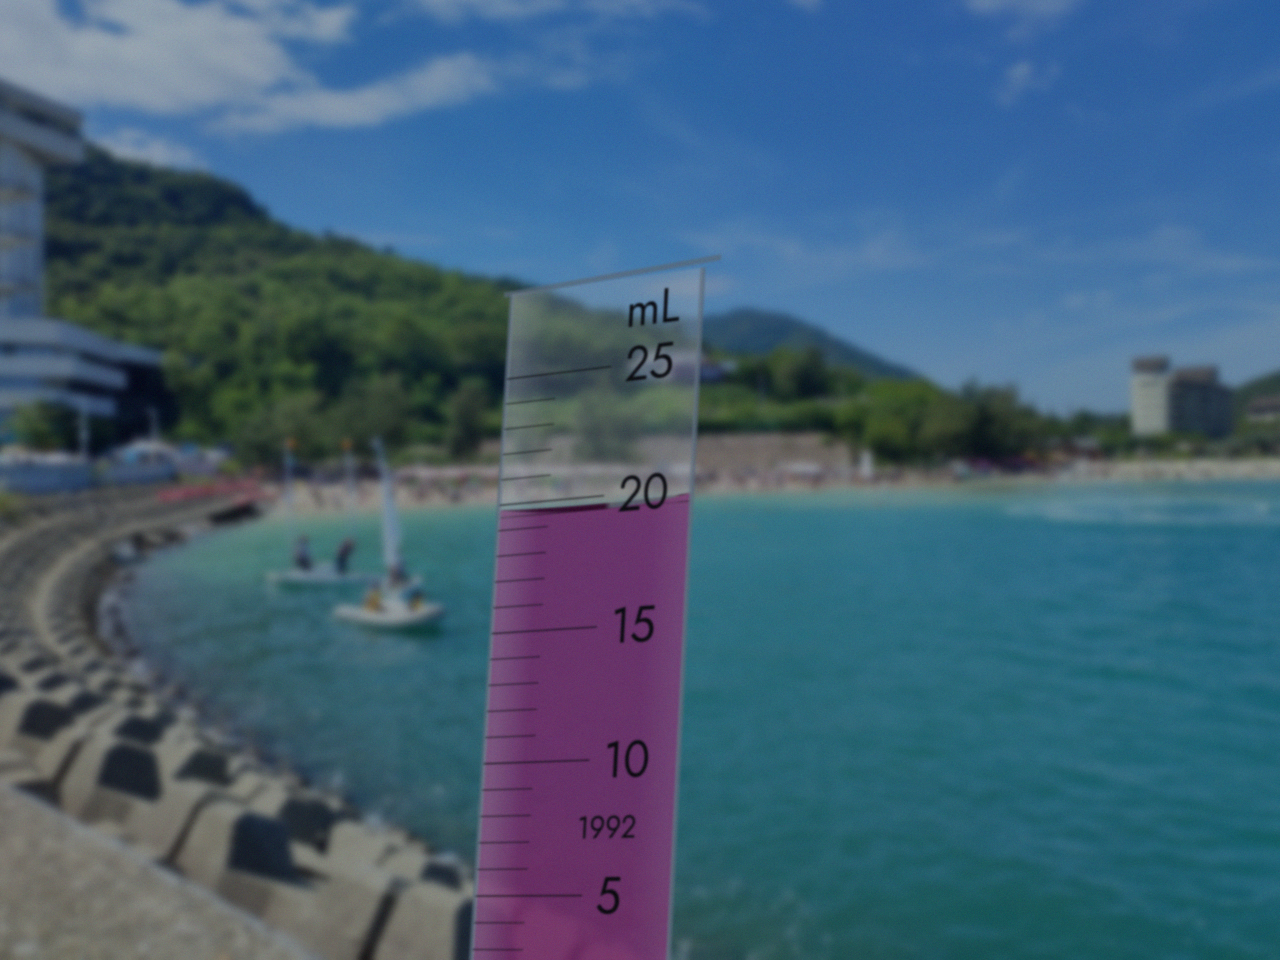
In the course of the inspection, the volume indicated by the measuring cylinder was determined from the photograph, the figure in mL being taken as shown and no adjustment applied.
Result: 19.5 mL
